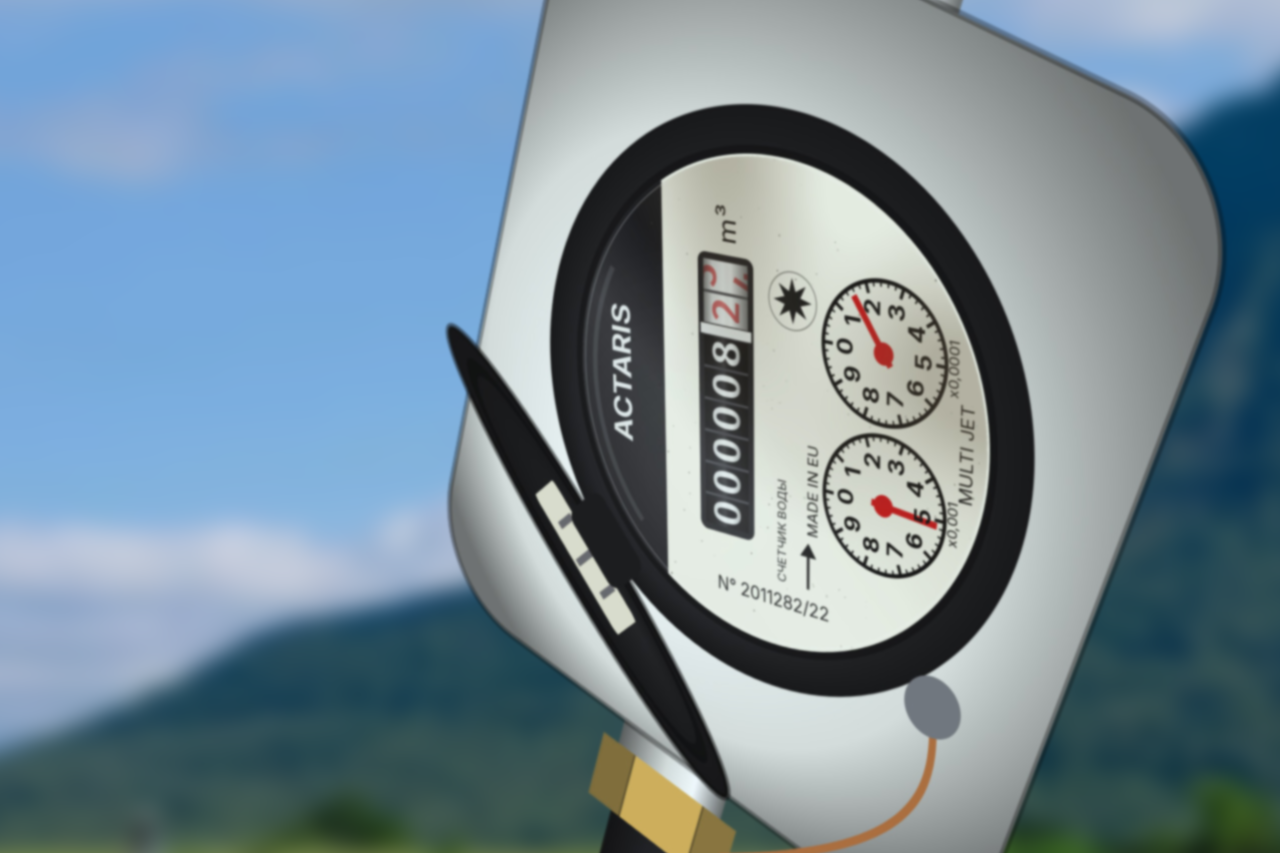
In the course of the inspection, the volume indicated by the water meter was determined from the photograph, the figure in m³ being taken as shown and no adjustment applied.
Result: 8.2351 m³
